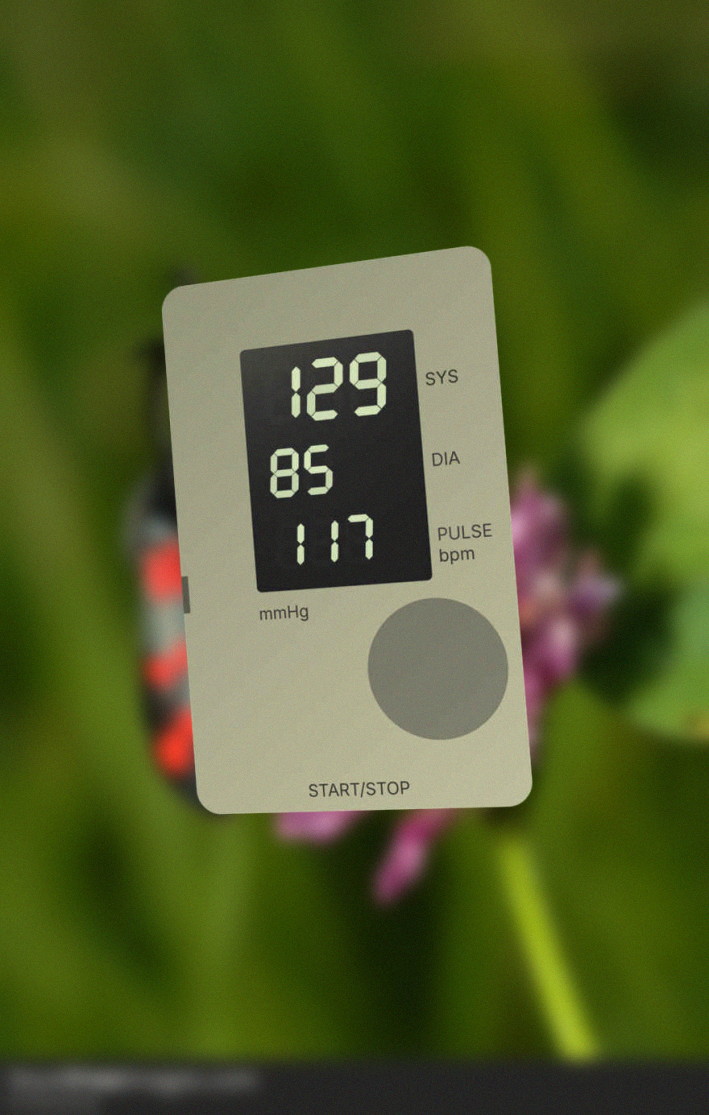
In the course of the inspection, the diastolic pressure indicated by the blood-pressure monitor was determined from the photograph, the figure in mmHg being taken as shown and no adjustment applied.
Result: 85 mmHg
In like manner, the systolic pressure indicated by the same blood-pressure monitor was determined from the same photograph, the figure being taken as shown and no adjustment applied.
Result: 129 mmHg
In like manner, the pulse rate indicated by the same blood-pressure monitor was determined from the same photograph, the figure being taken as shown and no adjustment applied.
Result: 117 bpm
